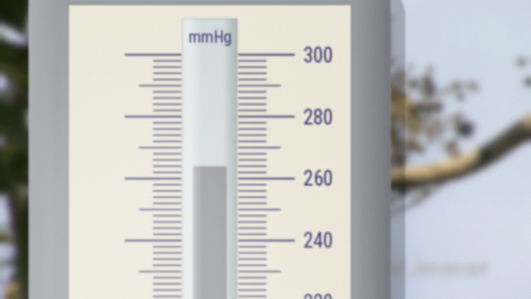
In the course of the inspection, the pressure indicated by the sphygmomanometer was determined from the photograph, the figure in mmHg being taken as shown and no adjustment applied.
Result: 264 mmHg
